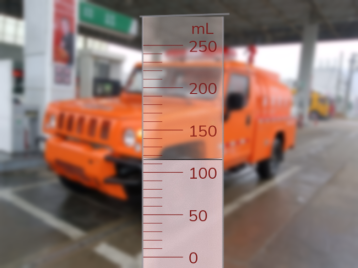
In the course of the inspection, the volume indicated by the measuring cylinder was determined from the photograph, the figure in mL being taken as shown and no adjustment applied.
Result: 115 mL
